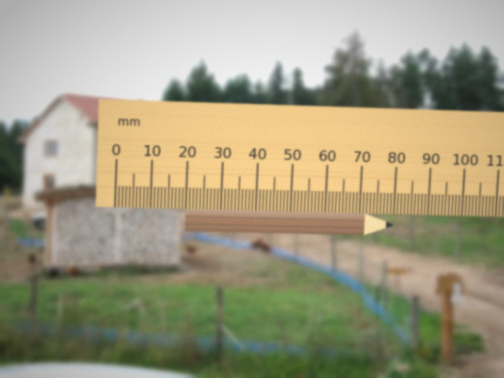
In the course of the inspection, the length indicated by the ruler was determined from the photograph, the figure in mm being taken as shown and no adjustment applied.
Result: 60 mm
